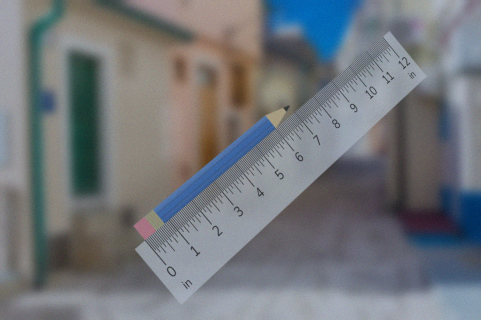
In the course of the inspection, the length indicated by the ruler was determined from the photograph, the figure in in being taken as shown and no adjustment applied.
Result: 7 in
